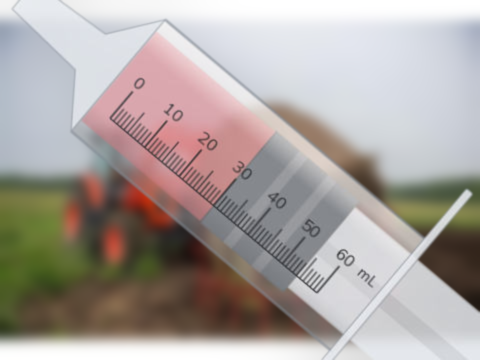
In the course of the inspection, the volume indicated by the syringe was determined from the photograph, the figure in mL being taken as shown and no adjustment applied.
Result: 30 mL
